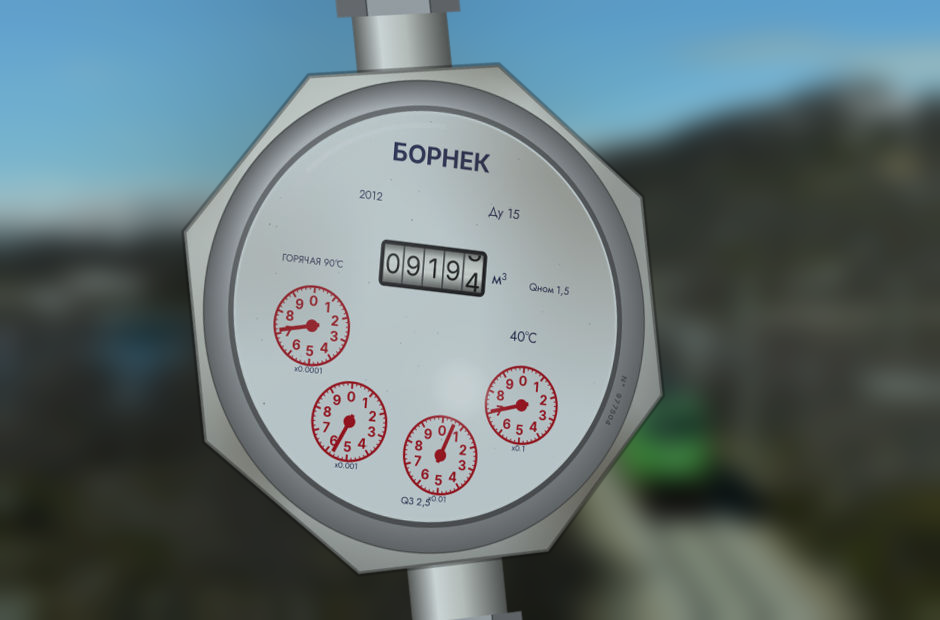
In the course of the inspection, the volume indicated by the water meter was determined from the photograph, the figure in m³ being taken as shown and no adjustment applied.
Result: 9193.7057 m³
